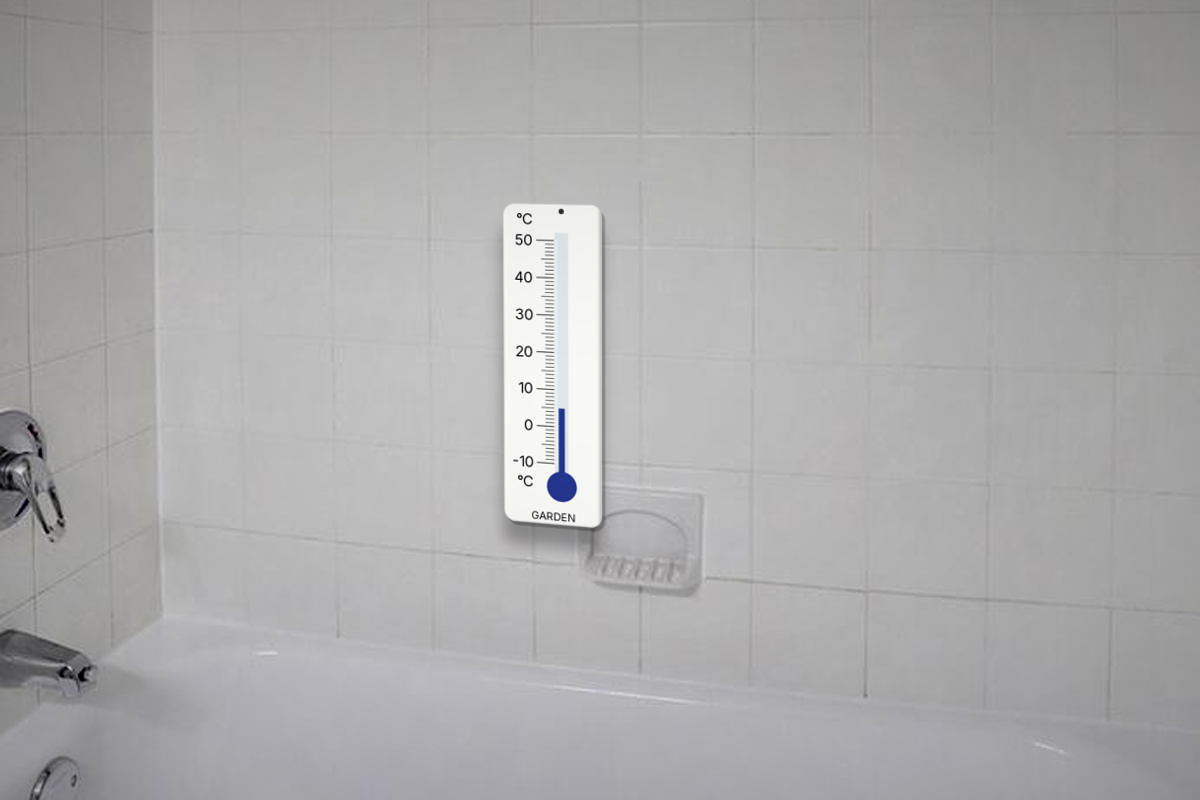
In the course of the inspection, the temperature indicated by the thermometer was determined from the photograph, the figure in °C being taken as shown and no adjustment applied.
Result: 5 °C
